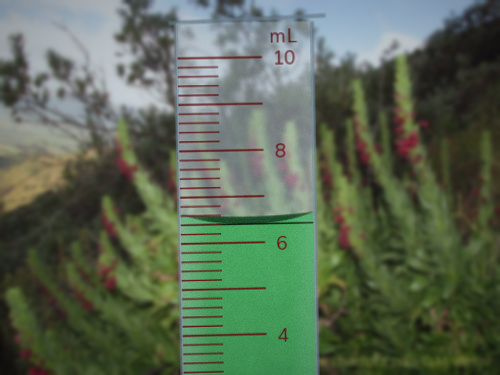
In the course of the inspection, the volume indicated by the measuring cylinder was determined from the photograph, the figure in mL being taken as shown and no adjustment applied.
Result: 6.4 mL
